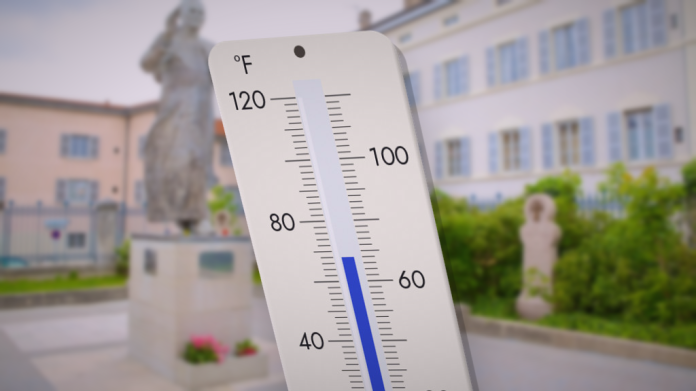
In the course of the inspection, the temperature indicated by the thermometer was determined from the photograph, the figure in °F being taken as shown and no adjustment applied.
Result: 68 °F
